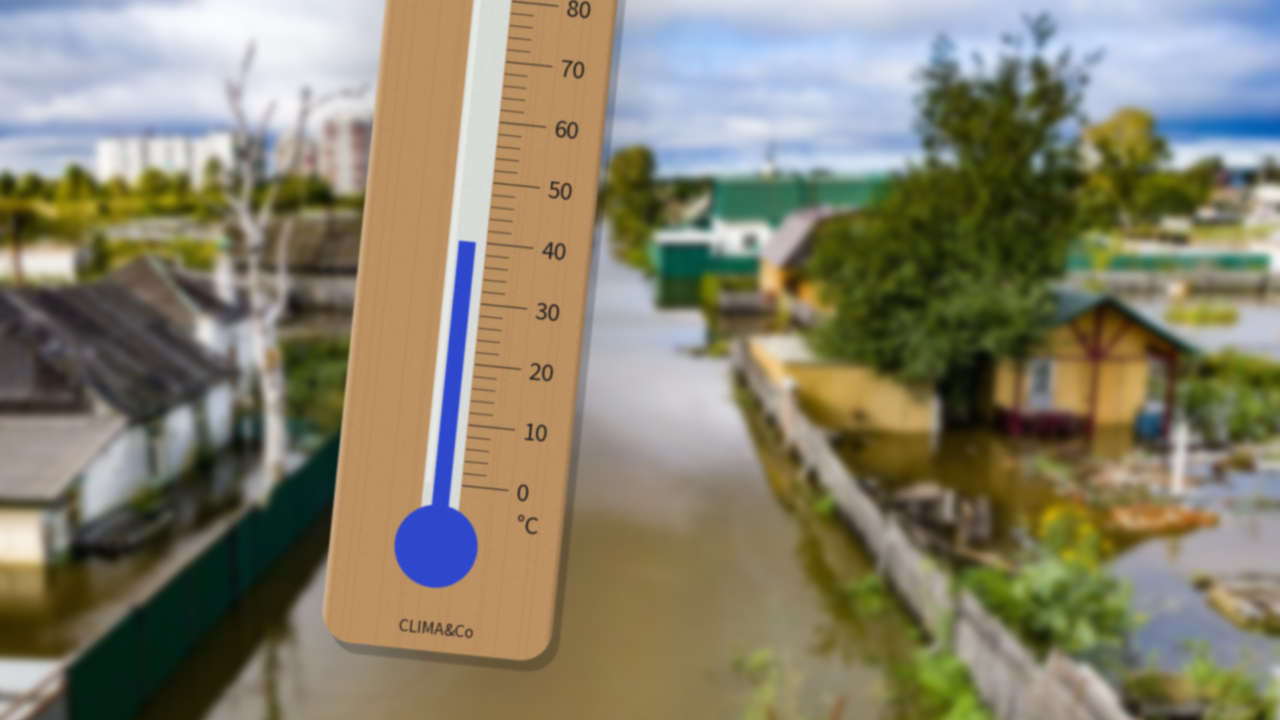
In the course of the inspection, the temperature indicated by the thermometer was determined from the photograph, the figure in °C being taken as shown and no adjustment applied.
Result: 40 °C
